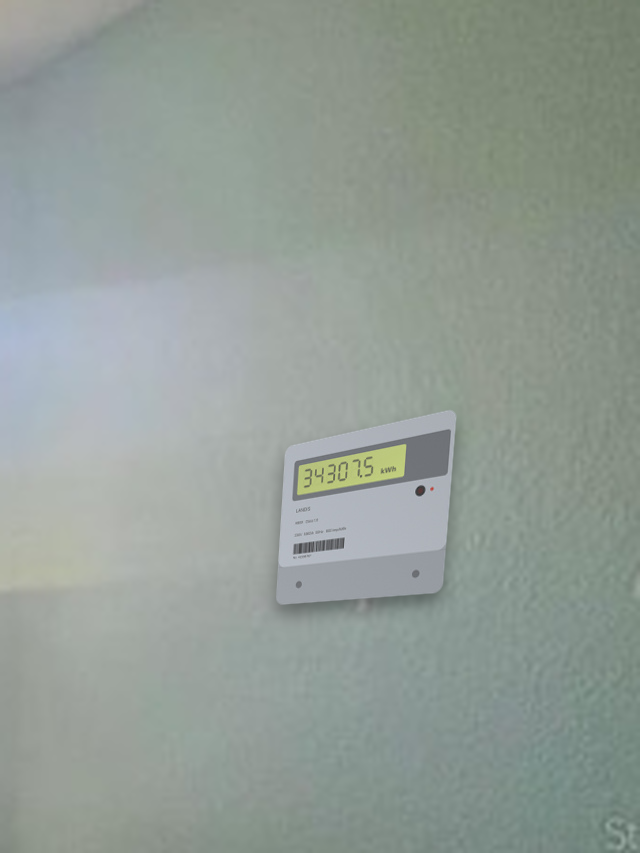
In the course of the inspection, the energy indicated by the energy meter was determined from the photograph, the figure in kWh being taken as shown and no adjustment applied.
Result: 34307.5 kWh
